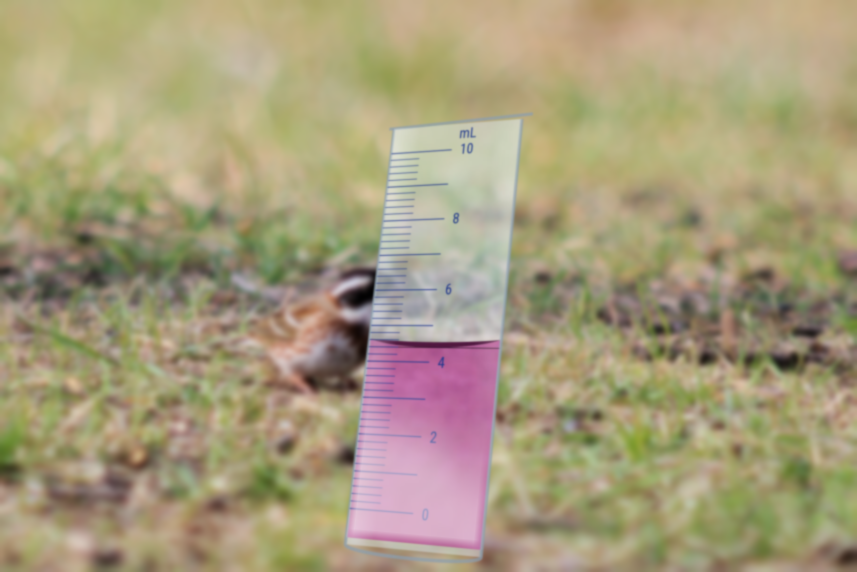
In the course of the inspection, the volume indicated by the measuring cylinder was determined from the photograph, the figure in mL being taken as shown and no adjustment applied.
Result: 4.4 mL
